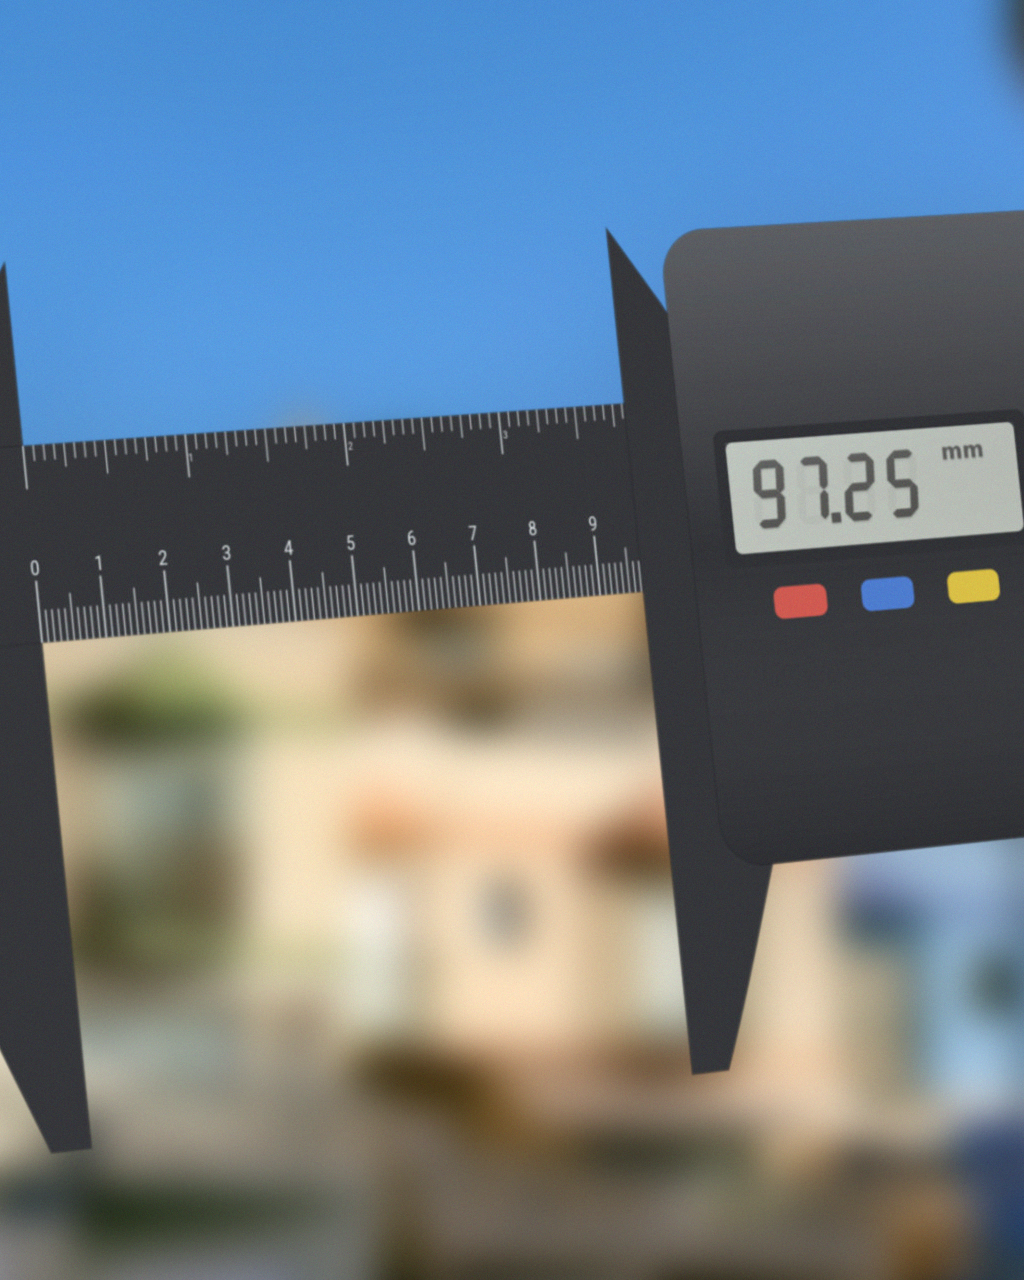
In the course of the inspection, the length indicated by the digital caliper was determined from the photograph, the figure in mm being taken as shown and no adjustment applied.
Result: 97.25 mm
